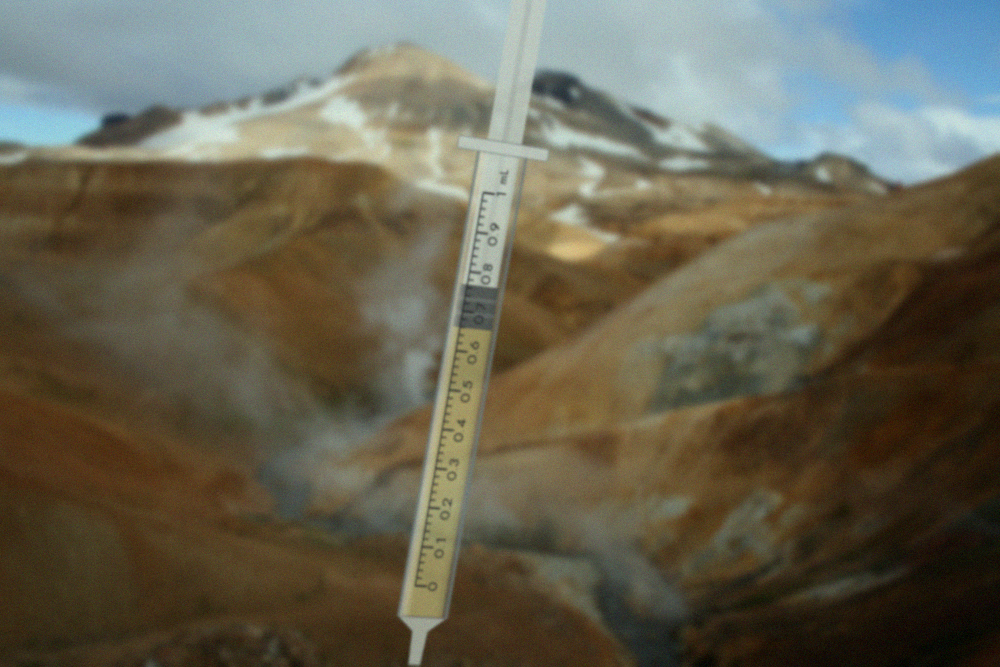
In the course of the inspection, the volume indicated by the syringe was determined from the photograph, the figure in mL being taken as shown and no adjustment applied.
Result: 0.66 mL
